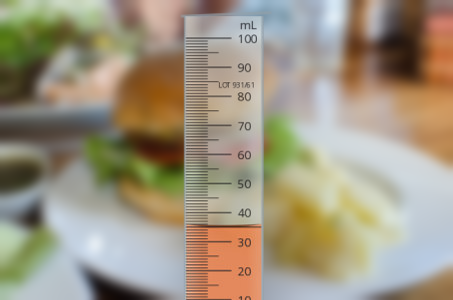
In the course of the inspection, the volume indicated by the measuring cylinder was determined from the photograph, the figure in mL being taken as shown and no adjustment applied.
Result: 35 mL
